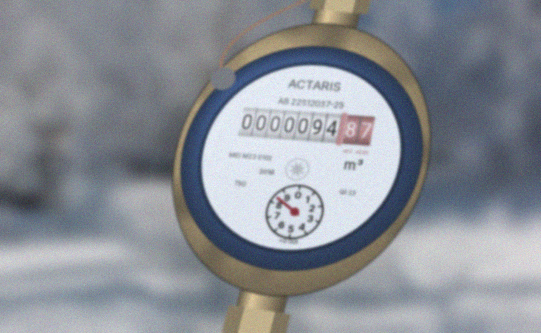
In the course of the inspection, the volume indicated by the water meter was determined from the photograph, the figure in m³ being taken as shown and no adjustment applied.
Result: 94.878 m³
